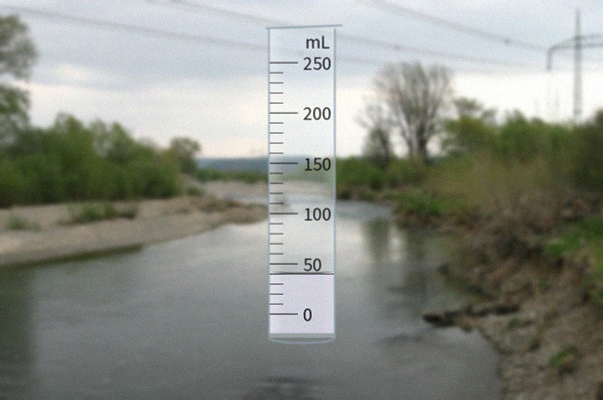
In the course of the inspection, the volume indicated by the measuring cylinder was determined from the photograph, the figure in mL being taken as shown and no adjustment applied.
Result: 40 mL
